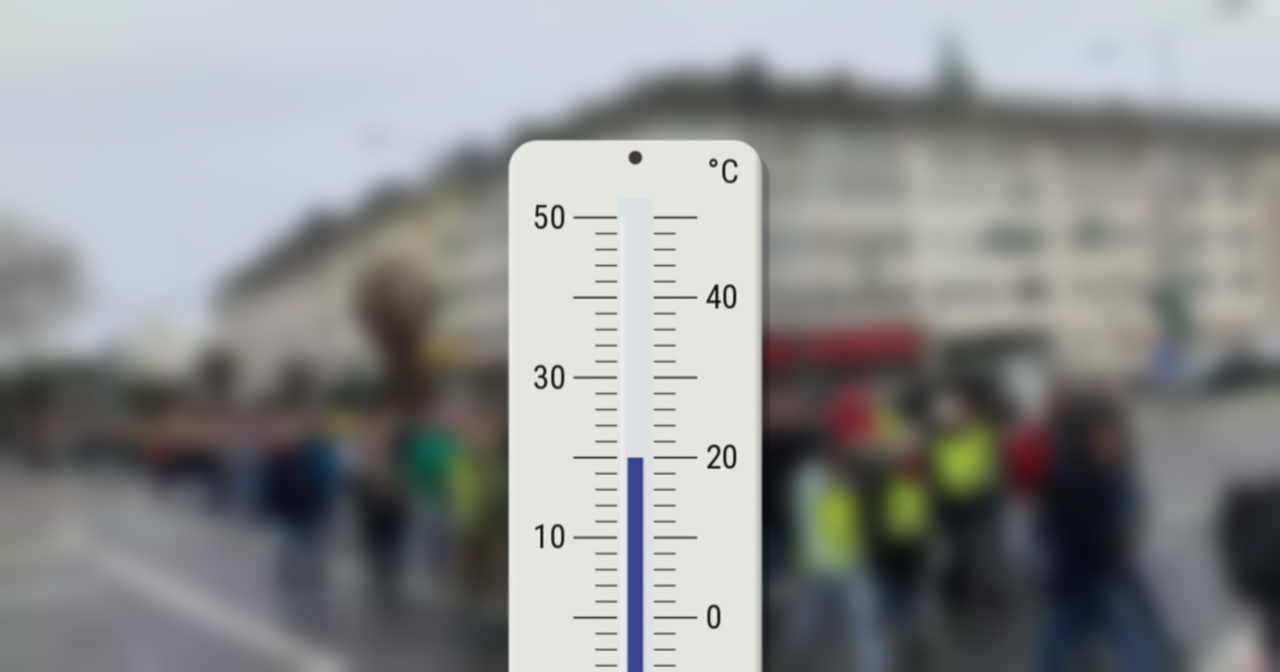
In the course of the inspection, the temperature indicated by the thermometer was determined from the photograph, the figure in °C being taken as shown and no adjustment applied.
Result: 20 °C
